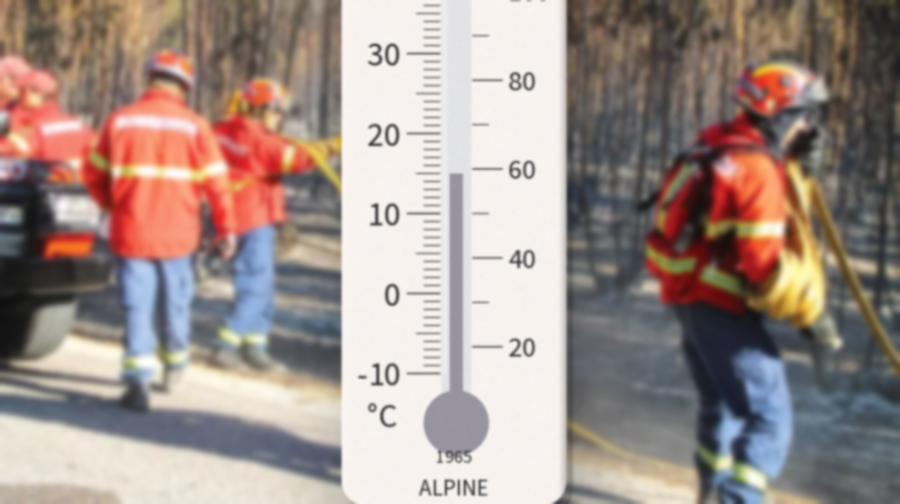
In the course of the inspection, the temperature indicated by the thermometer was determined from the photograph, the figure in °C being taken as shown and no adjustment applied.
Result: 15 °C
